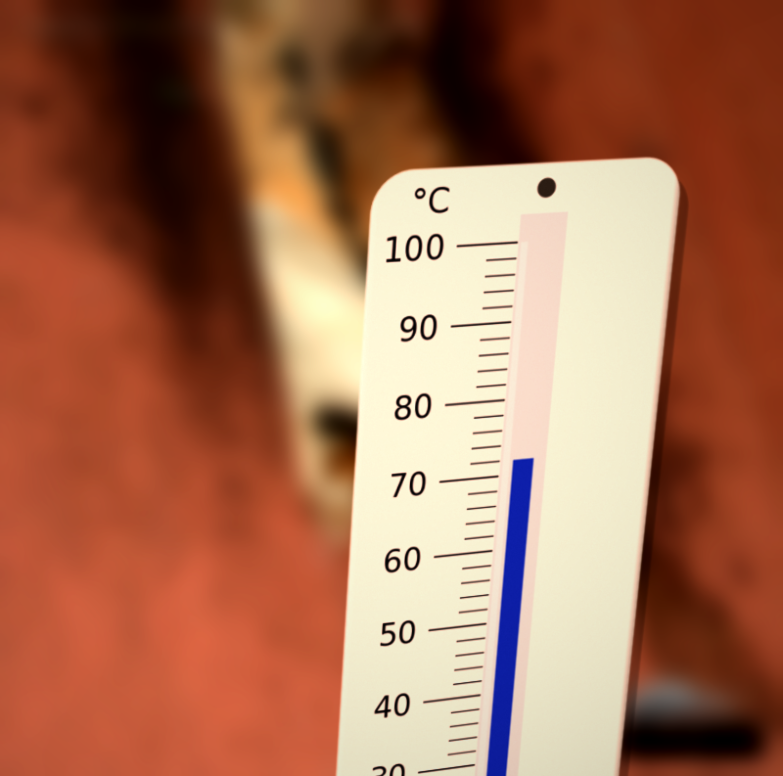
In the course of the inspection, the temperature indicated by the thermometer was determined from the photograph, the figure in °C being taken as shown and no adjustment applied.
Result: 72 °C
